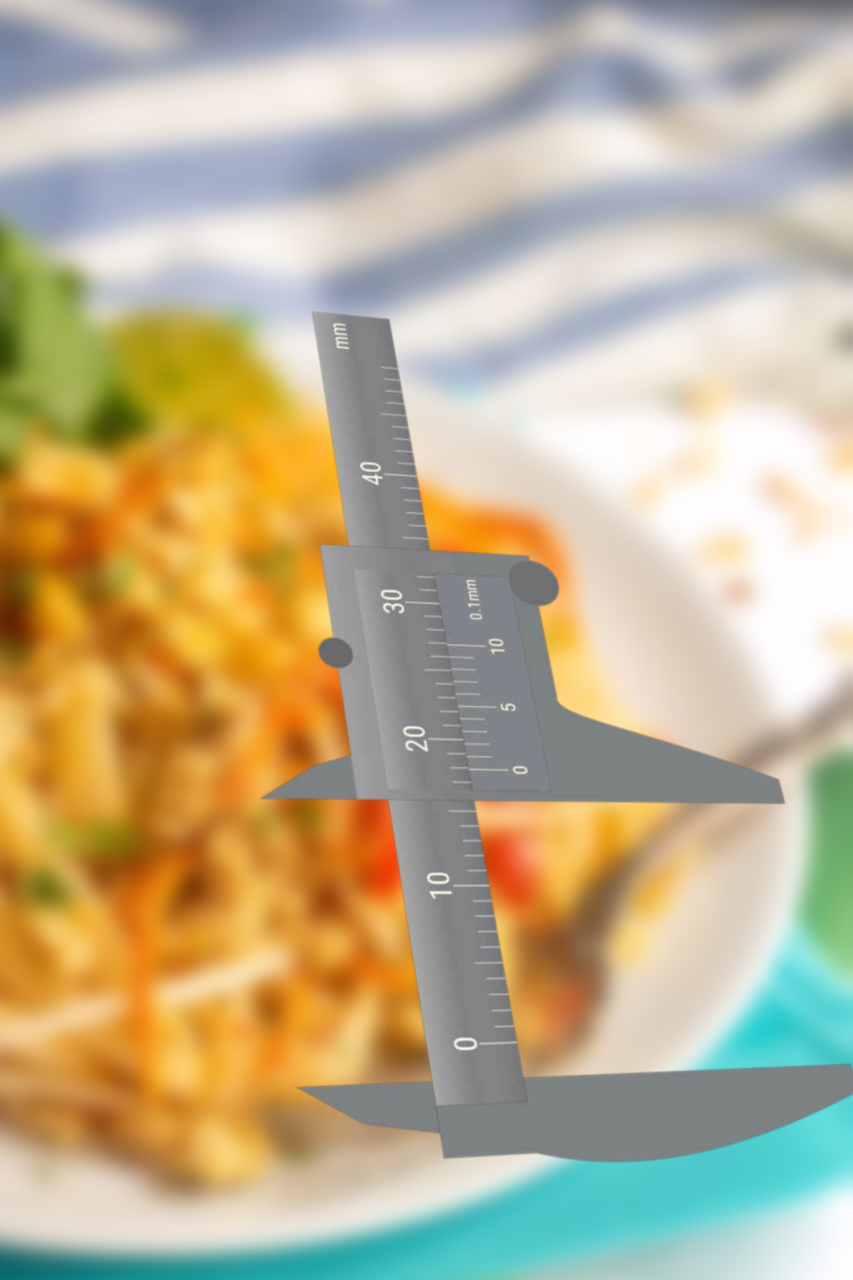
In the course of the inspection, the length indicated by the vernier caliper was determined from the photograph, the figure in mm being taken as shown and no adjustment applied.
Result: 17.9 mm
